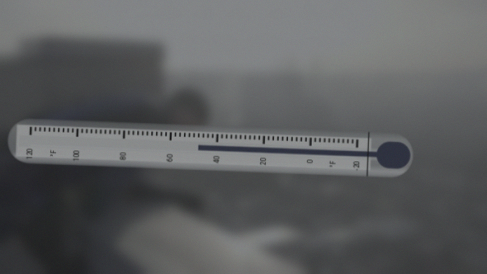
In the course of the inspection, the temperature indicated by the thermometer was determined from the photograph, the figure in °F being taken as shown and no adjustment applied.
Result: 48 °F
